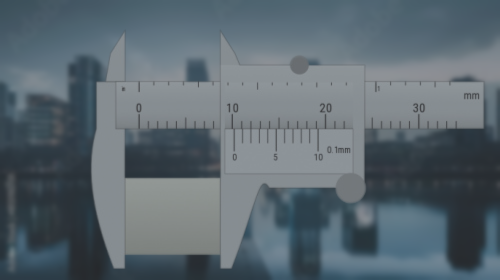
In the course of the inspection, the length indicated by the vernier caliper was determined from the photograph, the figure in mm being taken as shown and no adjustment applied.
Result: 10.2 mm
